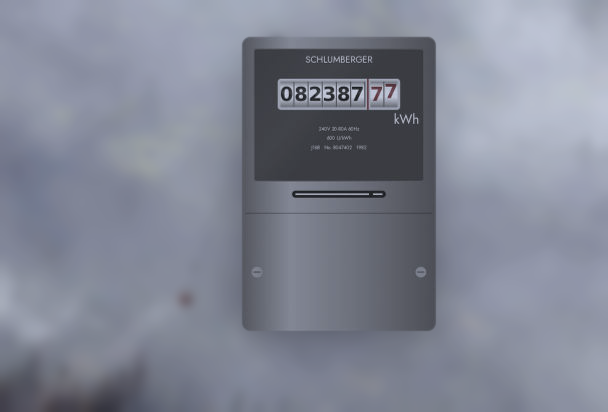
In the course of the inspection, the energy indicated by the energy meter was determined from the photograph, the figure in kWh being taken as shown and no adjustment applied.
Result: 82387.77 kWh
